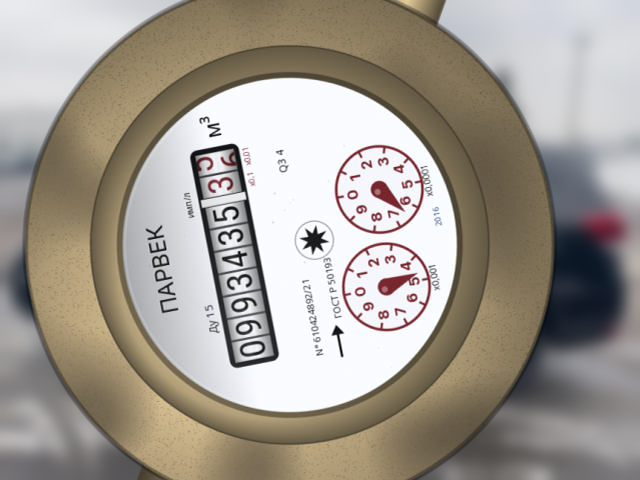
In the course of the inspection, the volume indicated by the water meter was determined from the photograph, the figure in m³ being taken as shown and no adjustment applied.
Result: 993435.3546 m³
